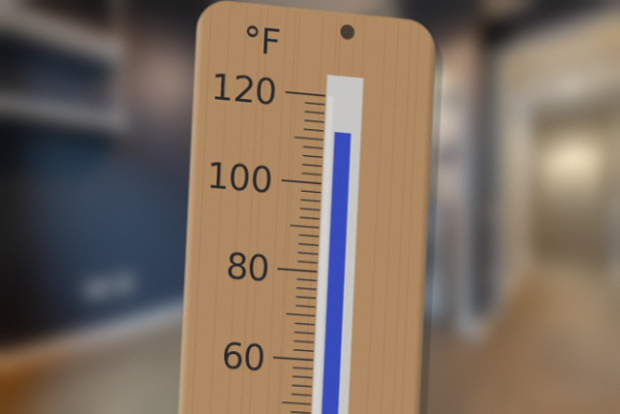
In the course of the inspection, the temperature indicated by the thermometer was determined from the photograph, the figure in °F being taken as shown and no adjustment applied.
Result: 112 °F
